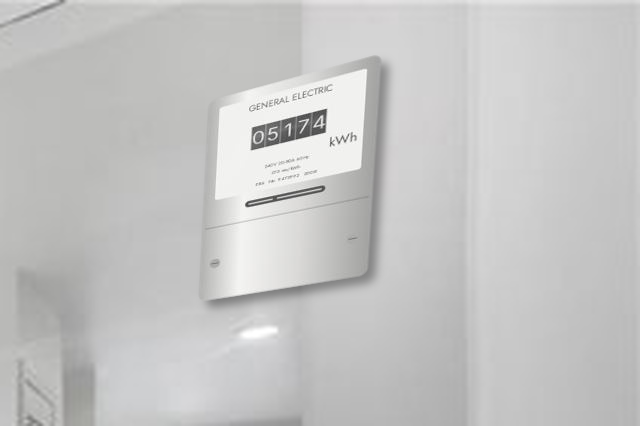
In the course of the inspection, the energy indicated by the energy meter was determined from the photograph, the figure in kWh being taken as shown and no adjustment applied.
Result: 5174 kWh
